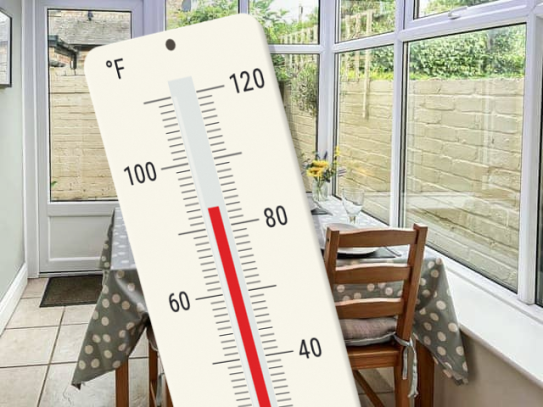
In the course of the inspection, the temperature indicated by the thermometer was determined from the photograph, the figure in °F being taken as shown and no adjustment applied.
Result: 86 °F
